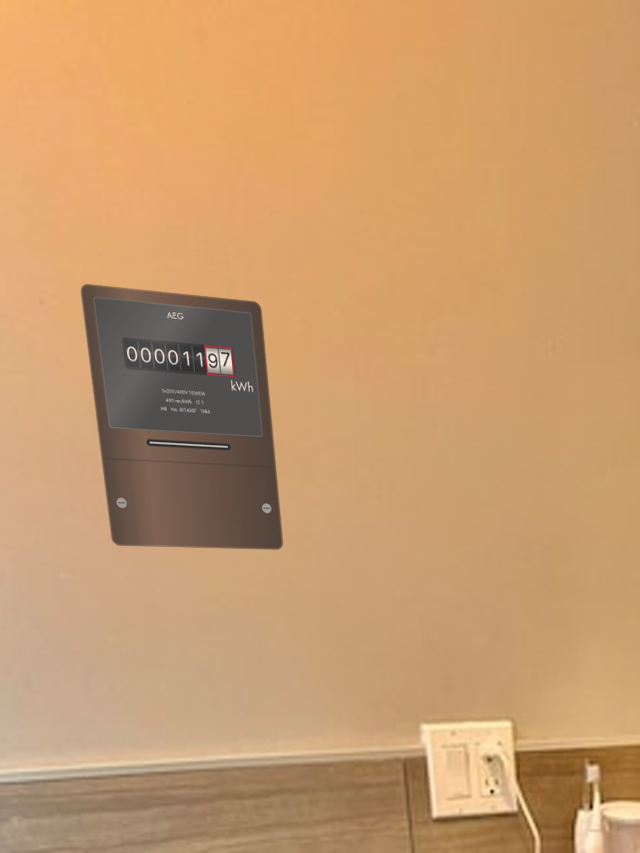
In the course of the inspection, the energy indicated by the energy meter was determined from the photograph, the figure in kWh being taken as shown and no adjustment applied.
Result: 11.97 kWh
